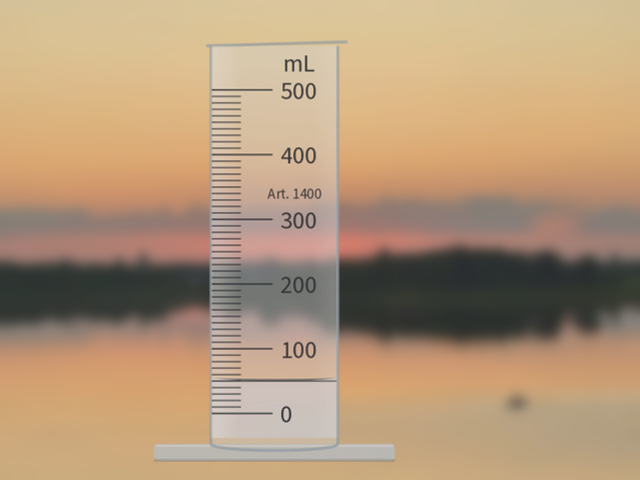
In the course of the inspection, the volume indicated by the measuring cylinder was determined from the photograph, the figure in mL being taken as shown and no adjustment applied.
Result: 50 mL
